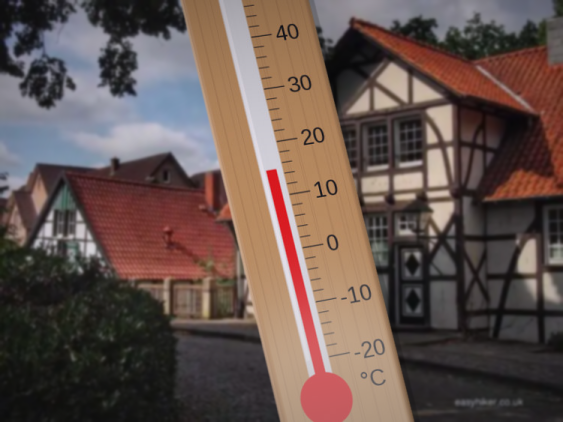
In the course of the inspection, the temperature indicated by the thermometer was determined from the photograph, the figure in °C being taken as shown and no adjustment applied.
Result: 15 °C
